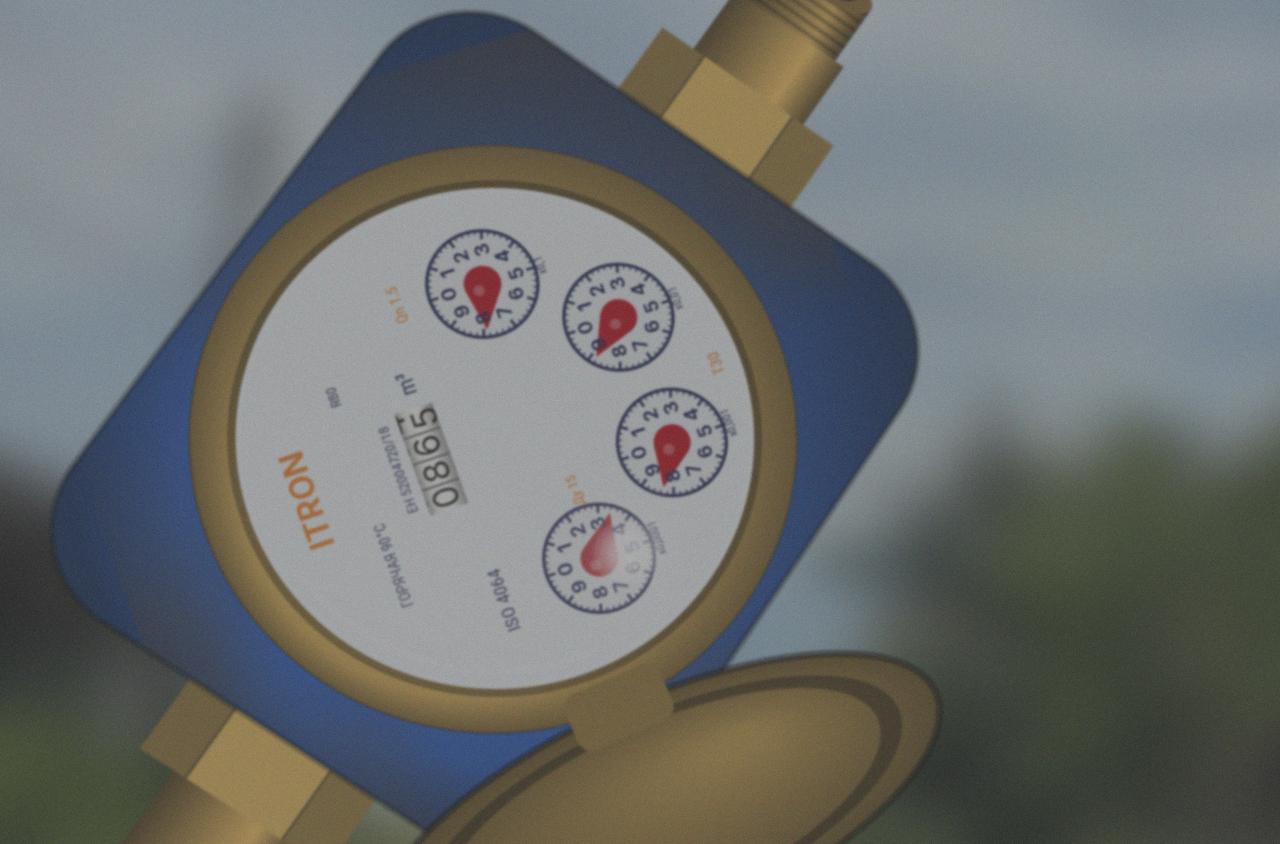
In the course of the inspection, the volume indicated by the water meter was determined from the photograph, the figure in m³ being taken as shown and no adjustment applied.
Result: 864.7883 m³
